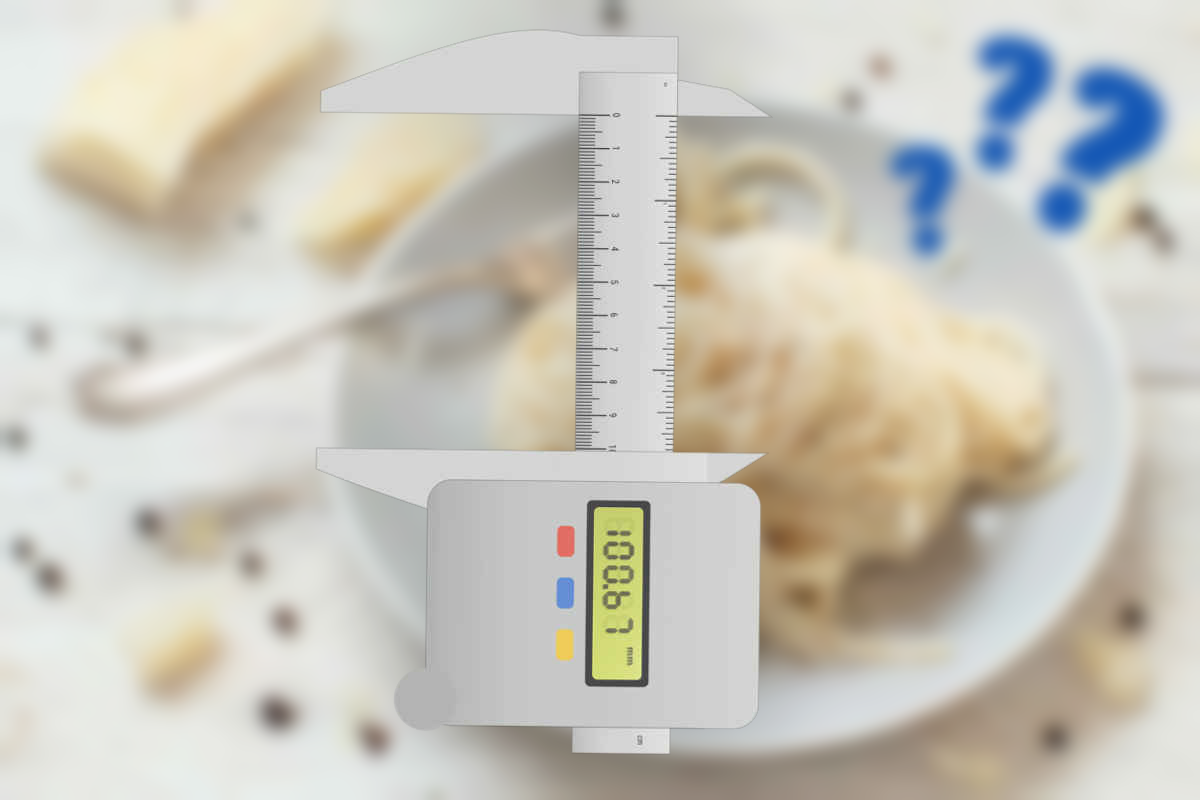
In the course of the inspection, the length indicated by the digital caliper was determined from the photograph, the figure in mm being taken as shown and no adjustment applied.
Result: 100.67 mm
